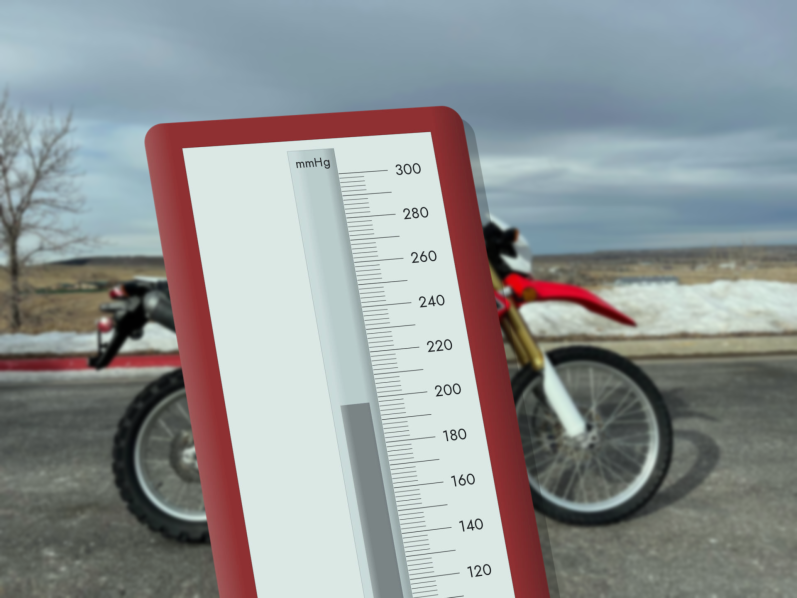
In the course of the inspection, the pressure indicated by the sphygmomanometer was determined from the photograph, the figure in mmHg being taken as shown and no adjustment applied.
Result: 198 mmHg
